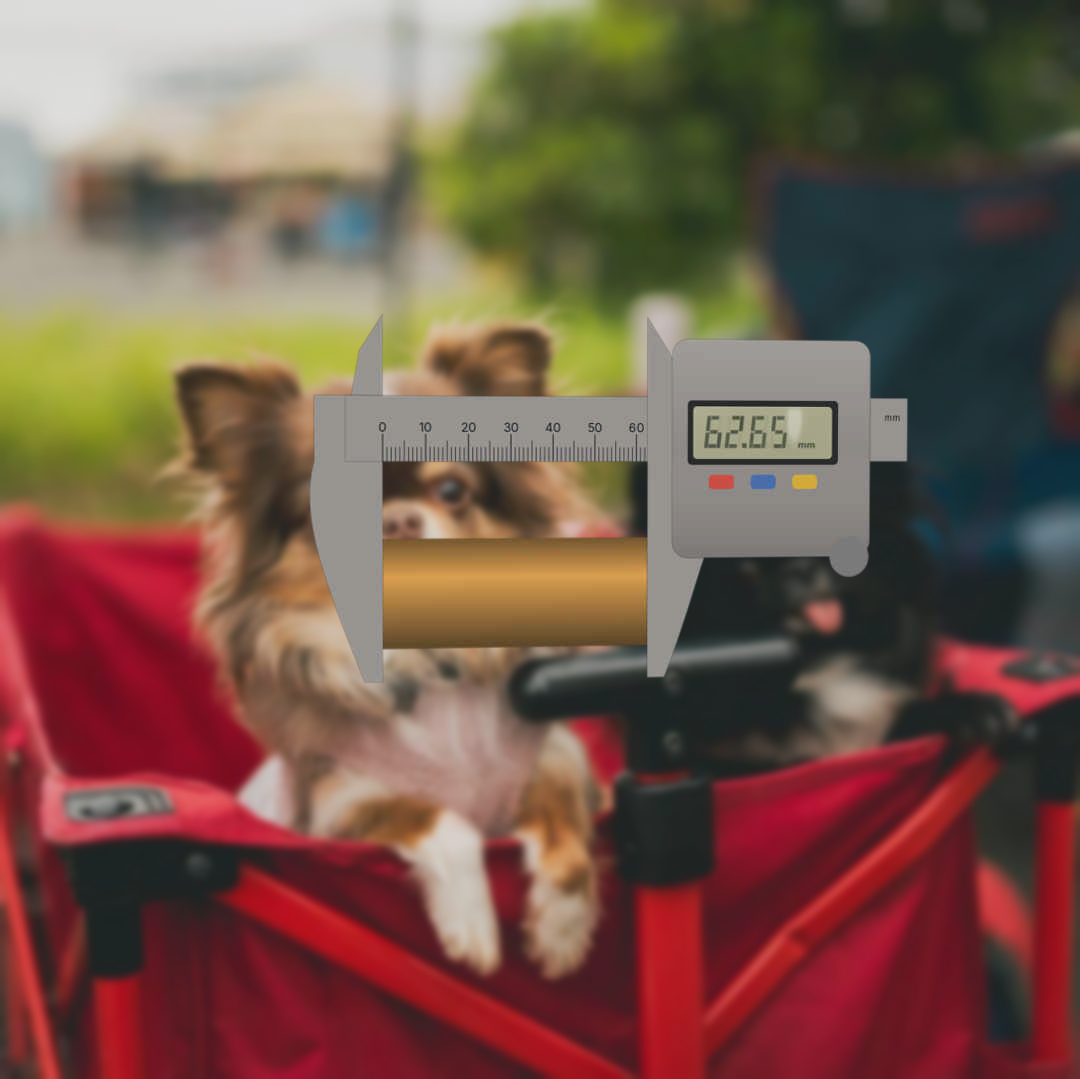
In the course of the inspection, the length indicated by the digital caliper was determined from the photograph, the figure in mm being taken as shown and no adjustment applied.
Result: 62.65 mm
